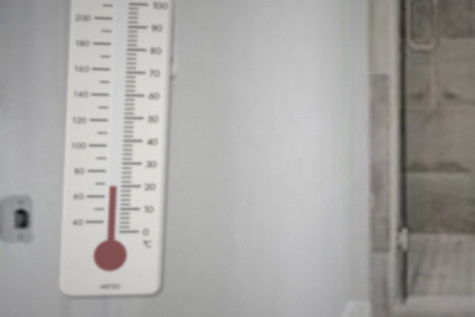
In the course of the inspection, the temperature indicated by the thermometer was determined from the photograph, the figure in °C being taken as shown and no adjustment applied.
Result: 20 °C
